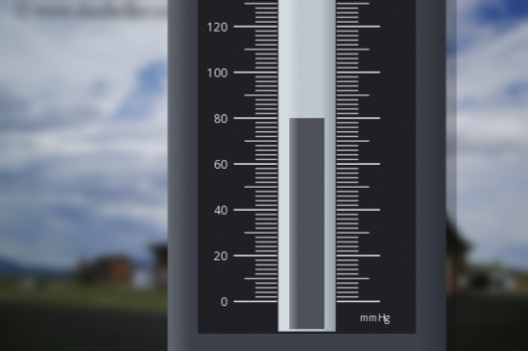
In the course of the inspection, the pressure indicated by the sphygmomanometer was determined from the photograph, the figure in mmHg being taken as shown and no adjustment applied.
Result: 80 mmHg
